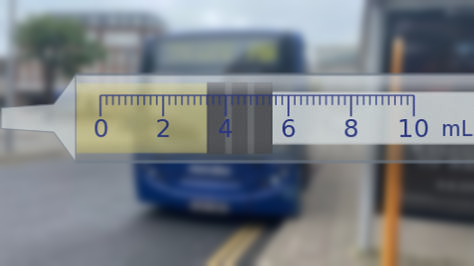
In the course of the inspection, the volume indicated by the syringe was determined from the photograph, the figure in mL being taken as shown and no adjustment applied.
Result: 3.4 mL
